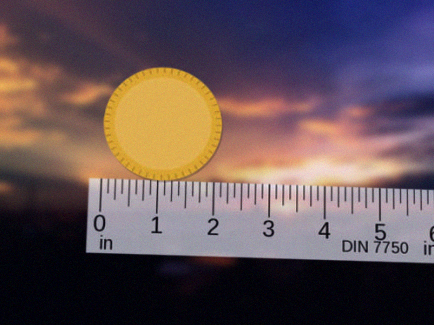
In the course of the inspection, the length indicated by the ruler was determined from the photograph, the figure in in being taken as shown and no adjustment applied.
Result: 2.125 in
